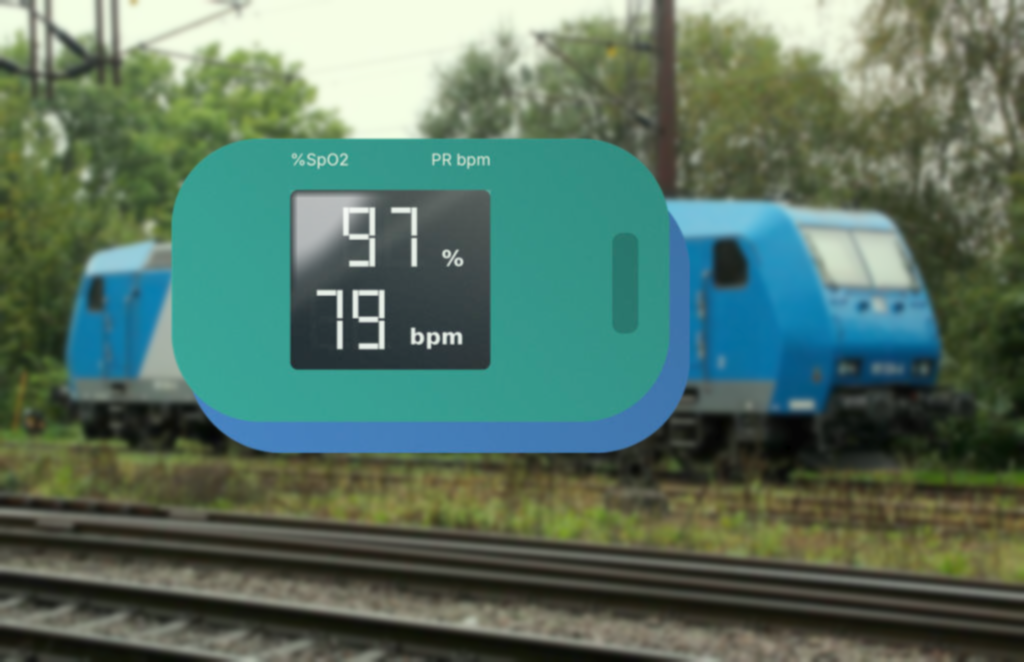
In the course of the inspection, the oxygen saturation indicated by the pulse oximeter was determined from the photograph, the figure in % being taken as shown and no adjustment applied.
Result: 97 %
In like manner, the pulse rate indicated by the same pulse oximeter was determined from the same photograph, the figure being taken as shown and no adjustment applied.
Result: 79 bpm
